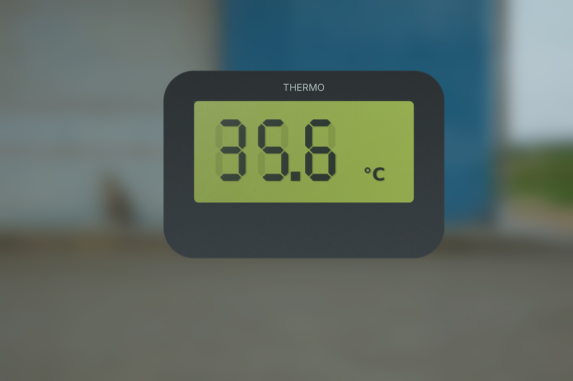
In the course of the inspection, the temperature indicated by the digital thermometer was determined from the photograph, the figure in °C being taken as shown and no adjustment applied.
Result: 35.6 °C
